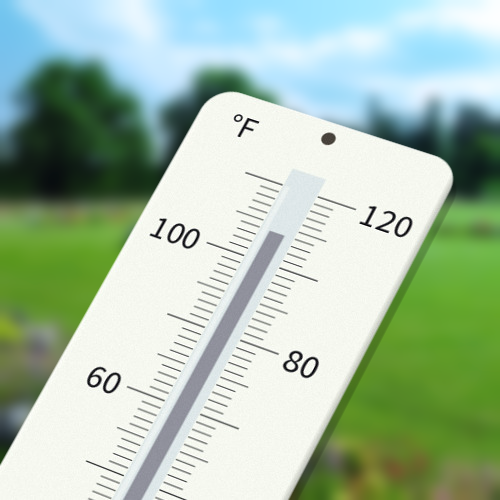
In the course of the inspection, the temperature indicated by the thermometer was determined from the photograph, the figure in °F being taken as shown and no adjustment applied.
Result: 108 °F
